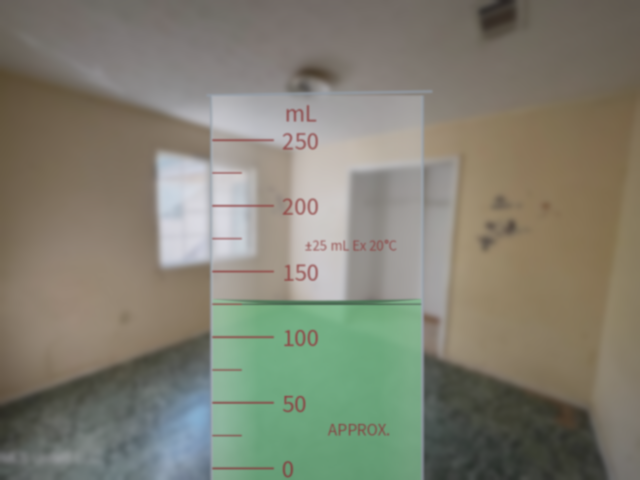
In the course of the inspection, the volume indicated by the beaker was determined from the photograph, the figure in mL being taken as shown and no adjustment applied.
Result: 125 mL
